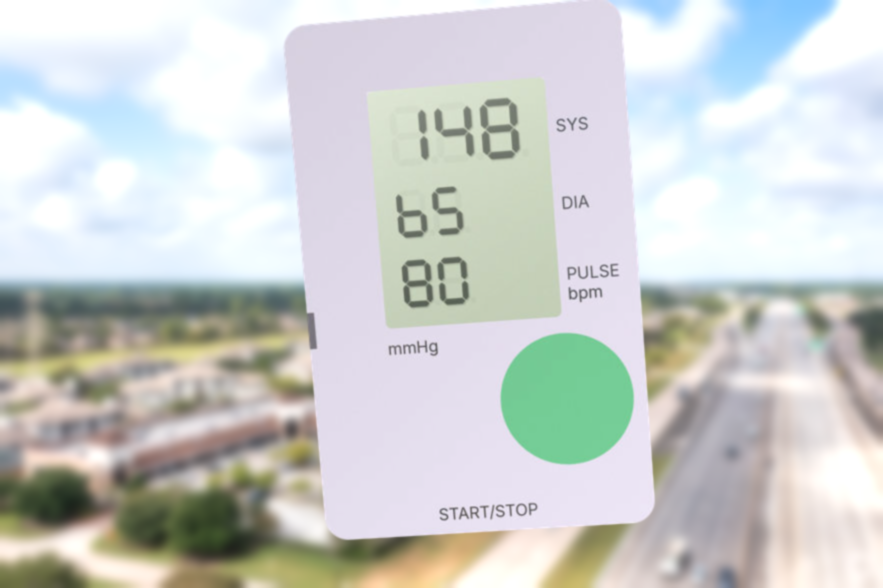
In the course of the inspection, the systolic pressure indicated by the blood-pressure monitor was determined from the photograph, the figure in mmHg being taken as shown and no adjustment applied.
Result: 148 mmHg
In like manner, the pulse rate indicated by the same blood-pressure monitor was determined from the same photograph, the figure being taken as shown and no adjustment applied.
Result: 80 bpm
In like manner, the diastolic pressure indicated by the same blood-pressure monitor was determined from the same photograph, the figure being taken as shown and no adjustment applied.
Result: 65 mmHg
